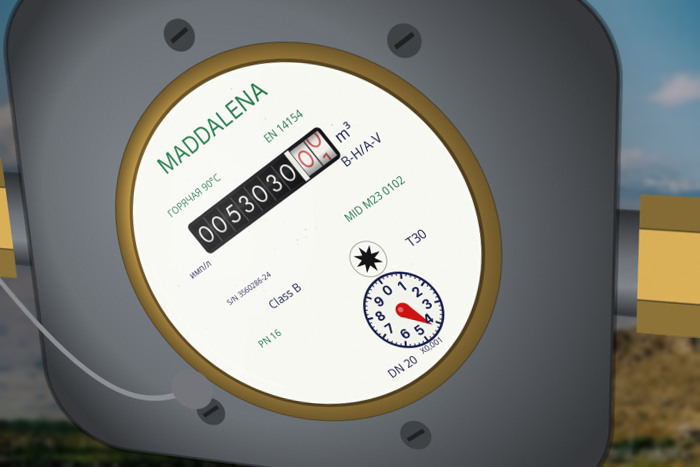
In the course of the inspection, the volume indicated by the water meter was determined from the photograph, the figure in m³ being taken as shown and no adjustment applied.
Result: 53030.004 m³
